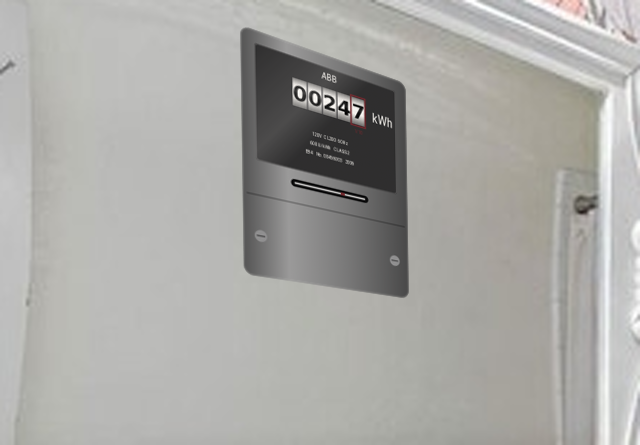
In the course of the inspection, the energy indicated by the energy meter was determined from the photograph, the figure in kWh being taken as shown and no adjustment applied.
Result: 24.7 kWh
